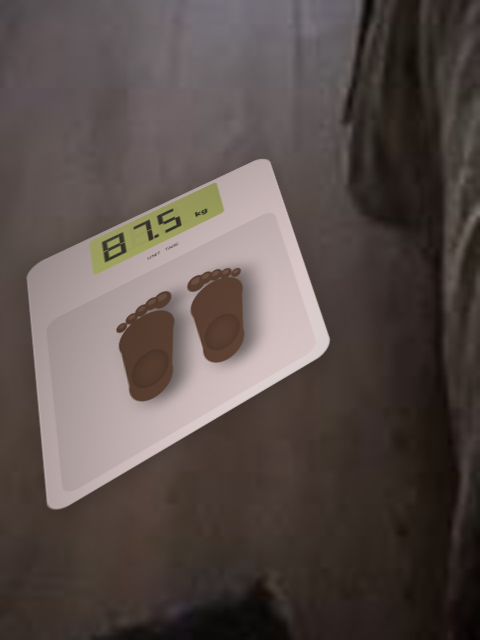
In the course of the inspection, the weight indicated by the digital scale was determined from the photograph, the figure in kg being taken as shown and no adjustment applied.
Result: 87.5 kg
